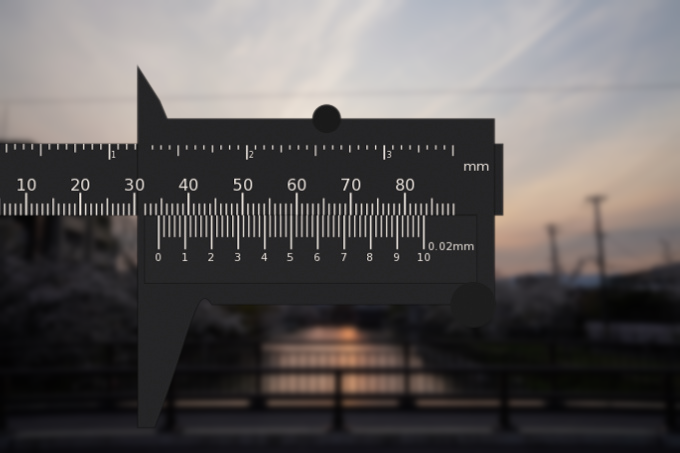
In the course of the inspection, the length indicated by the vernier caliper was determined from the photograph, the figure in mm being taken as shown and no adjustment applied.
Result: 34.5 mm
